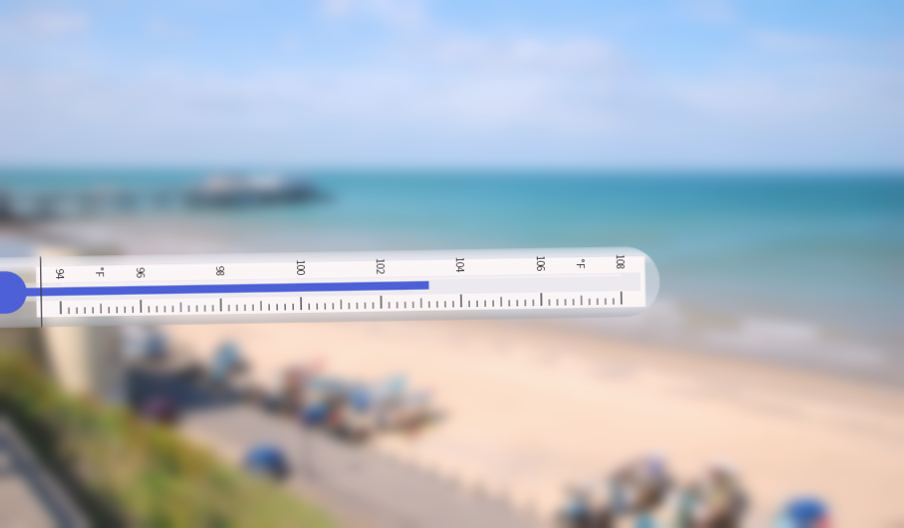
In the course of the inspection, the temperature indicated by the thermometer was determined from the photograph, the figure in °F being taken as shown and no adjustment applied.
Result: 103.2 °F
